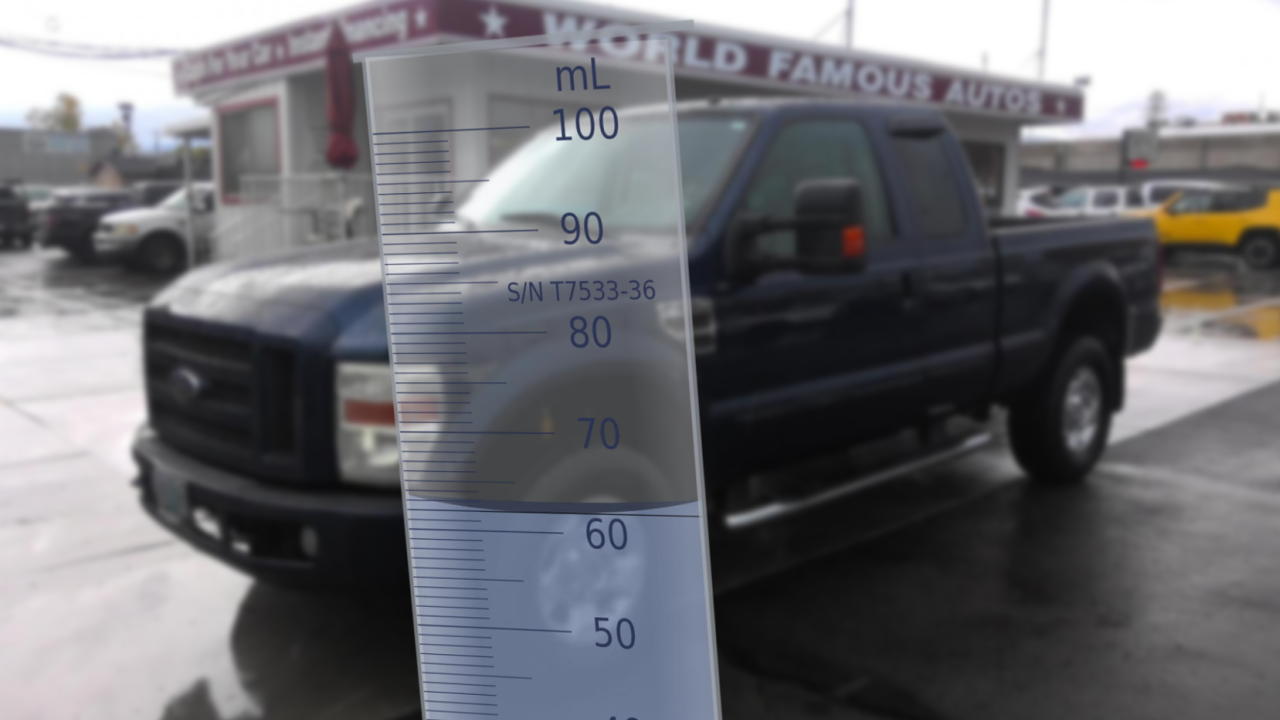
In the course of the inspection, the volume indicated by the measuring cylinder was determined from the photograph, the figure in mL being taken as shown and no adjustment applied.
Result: 62 mL
